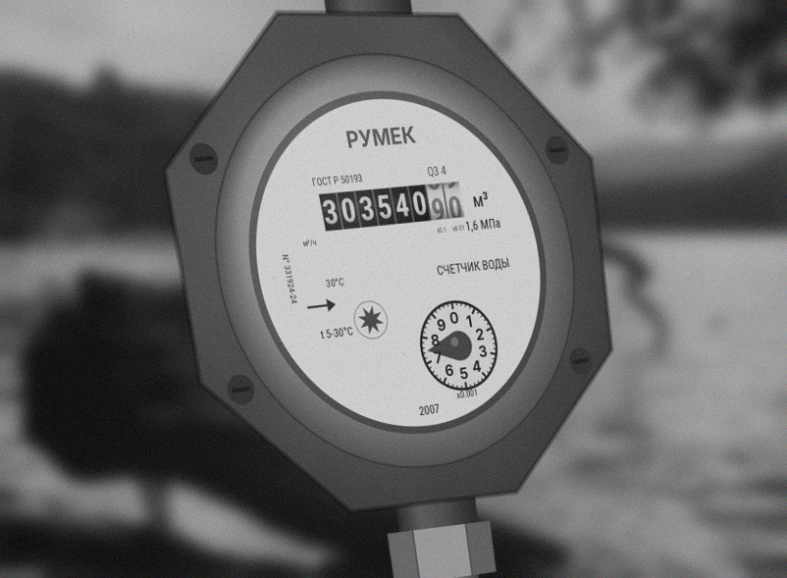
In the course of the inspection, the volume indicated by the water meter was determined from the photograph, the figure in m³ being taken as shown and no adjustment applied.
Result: 303540.897 m³
